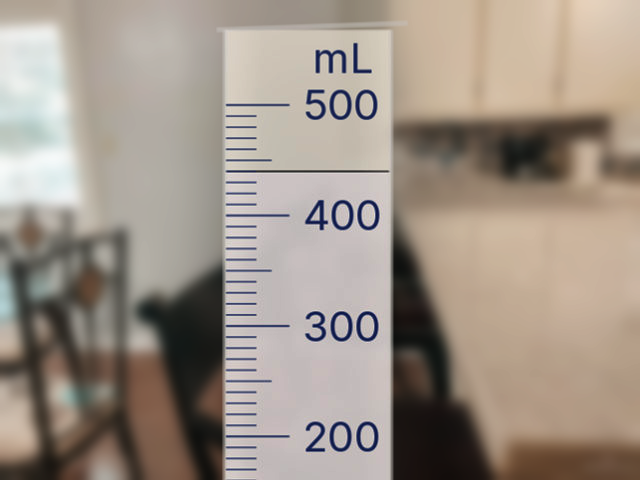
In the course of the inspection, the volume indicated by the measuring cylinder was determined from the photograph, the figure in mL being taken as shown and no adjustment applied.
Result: 440 mL
